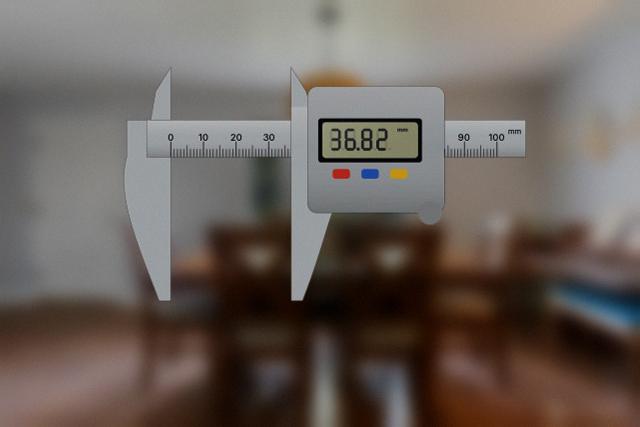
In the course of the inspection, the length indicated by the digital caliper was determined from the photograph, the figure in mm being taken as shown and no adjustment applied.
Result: 36.82 mm
